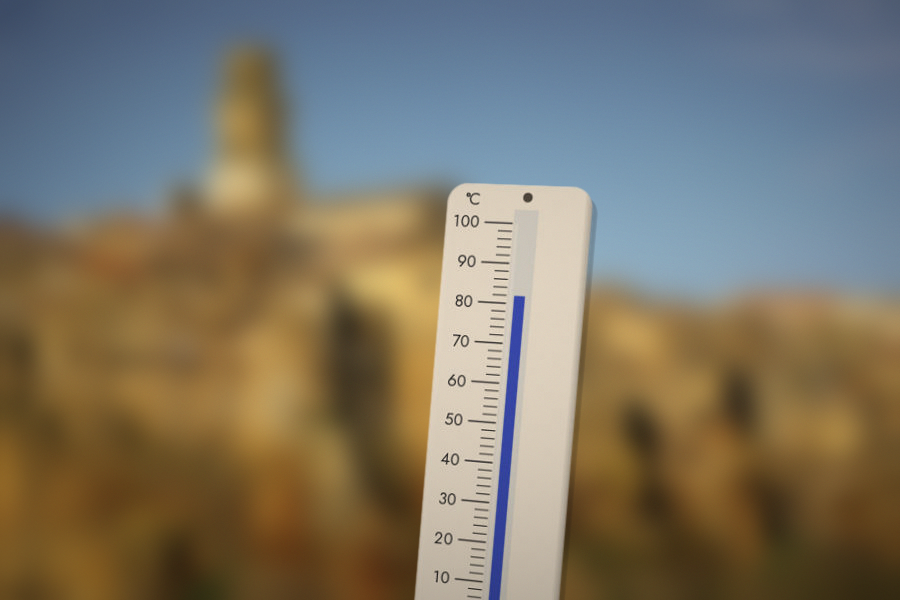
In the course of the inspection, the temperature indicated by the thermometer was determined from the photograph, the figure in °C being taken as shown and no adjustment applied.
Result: 82 °C
